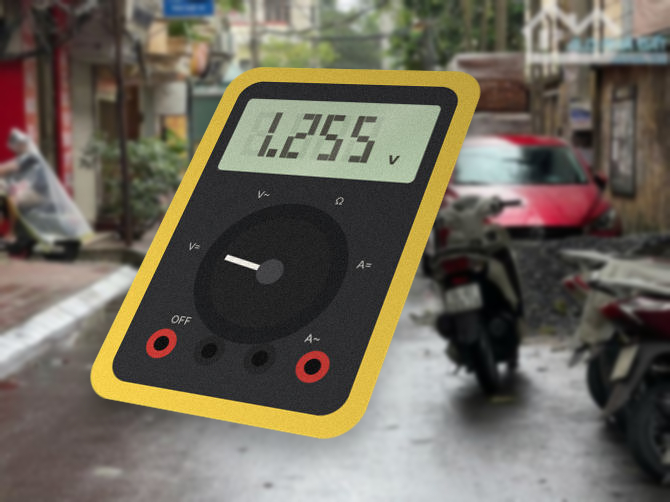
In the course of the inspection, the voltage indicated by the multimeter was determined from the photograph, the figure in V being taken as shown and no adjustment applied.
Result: 1.255 V
